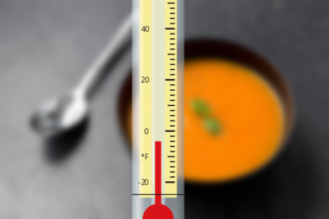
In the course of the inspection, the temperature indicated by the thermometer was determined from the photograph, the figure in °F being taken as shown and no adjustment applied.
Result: -4 °F
